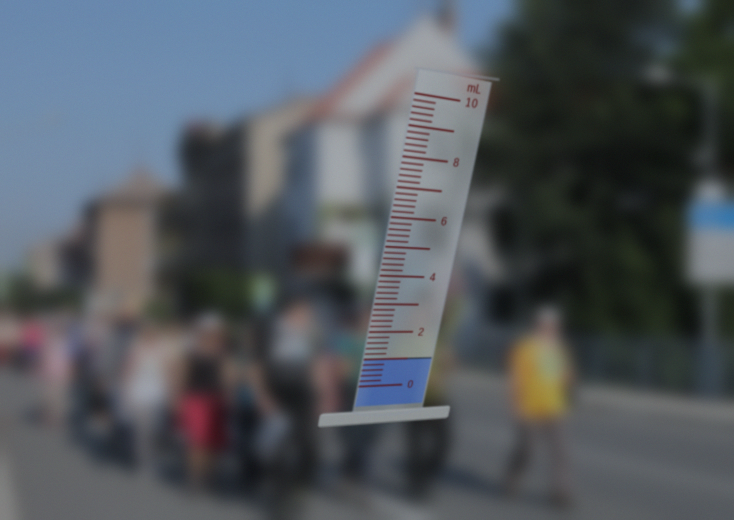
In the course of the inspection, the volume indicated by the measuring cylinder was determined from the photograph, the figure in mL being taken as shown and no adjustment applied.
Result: 1 mL
